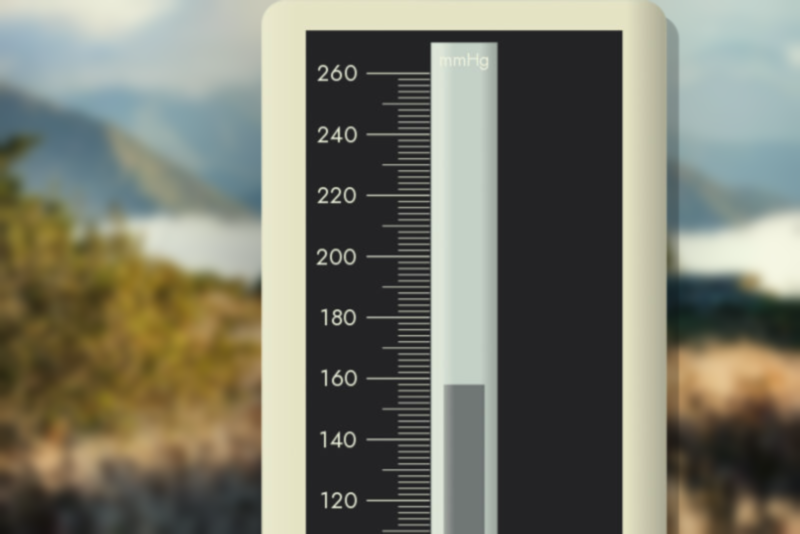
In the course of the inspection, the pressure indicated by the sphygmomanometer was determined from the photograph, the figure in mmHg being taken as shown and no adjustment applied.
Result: 158 mmHg
